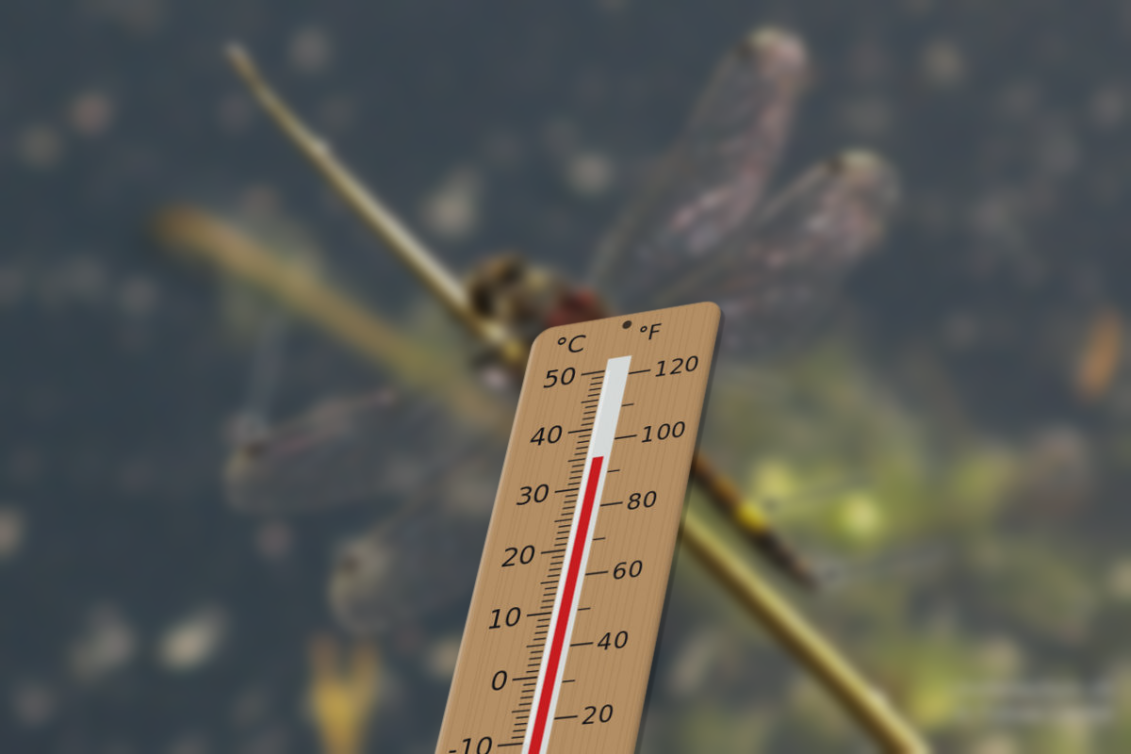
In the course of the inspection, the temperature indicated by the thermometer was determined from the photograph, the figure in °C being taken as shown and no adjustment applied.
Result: 35 °C
